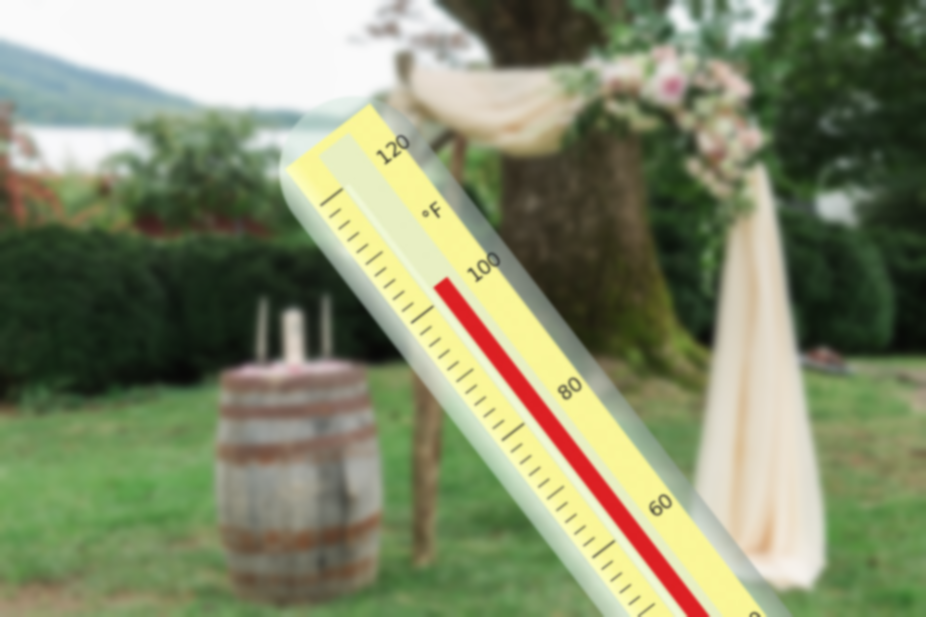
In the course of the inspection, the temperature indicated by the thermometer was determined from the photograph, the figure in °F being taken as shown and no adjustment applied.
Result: 102 °F
